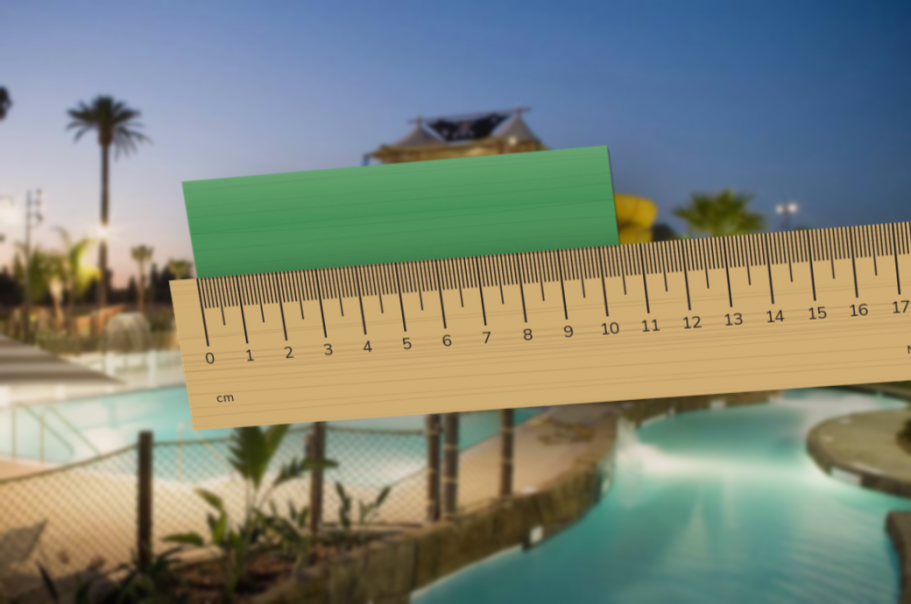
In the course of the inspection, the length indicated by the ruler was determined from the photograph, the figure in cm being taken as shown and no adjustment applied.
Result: 10.5 cm
